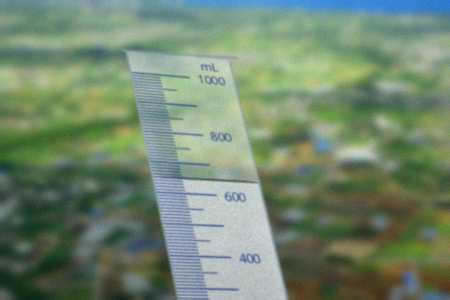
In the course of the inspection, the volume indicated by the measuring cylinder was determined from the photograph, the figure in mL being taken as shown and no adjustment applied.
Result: 650 mL
